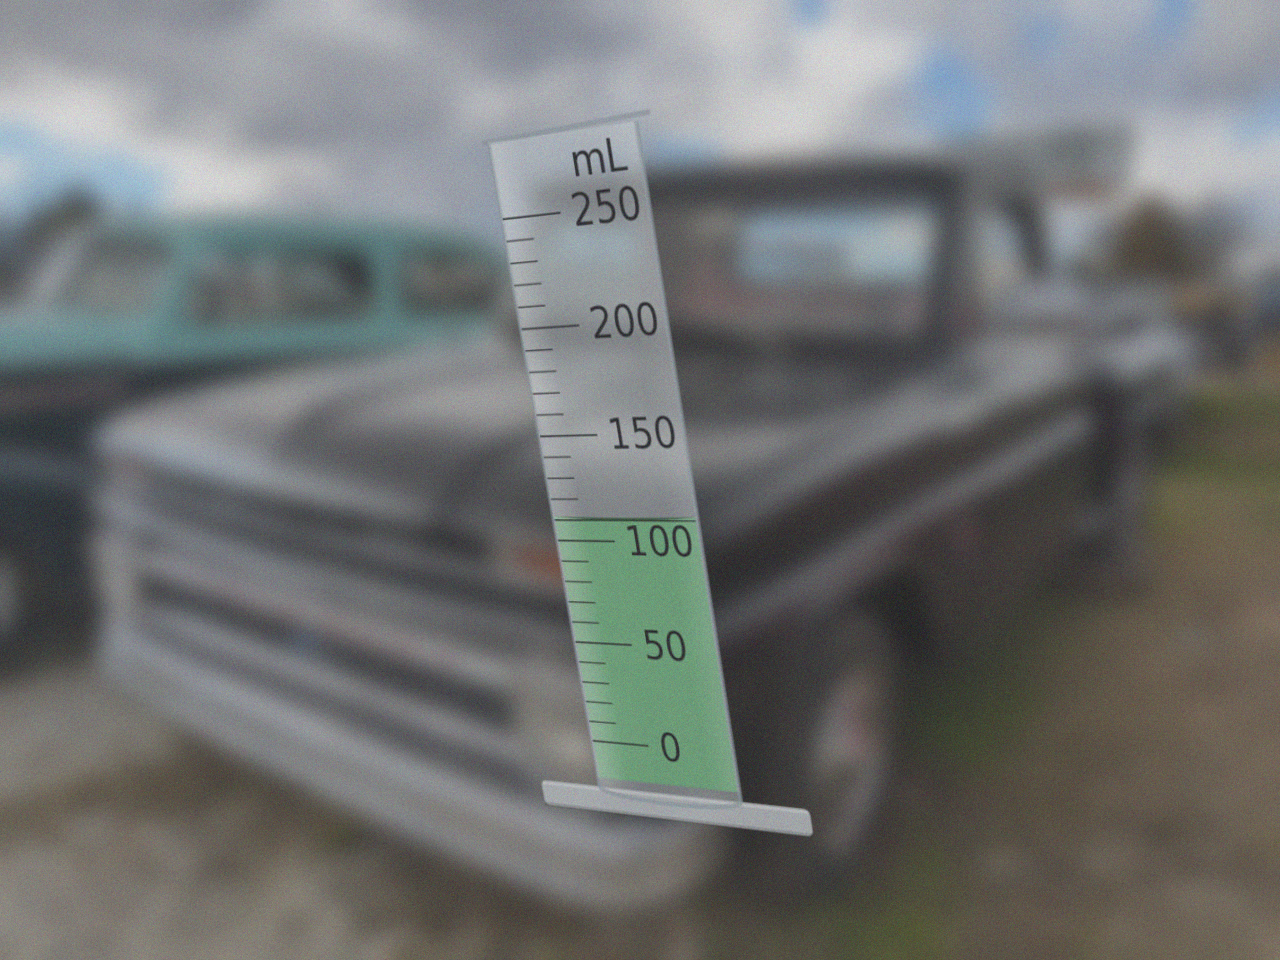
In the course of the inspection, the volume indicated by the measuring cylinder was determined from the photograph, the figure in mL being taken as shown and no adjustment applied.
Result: 110 mL
